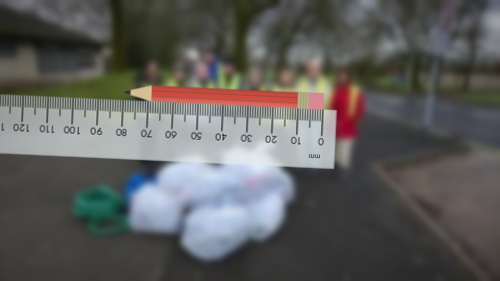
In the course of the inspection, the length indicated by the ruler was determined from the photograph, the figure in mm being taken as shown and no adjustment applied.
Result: 80 mm
